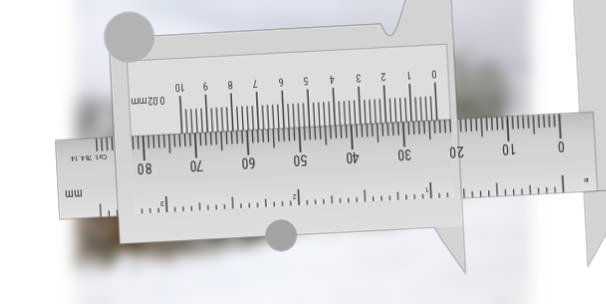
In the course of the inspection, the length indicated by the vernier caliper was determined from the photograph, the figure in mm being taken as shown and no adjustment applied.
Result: 23.5 mm
